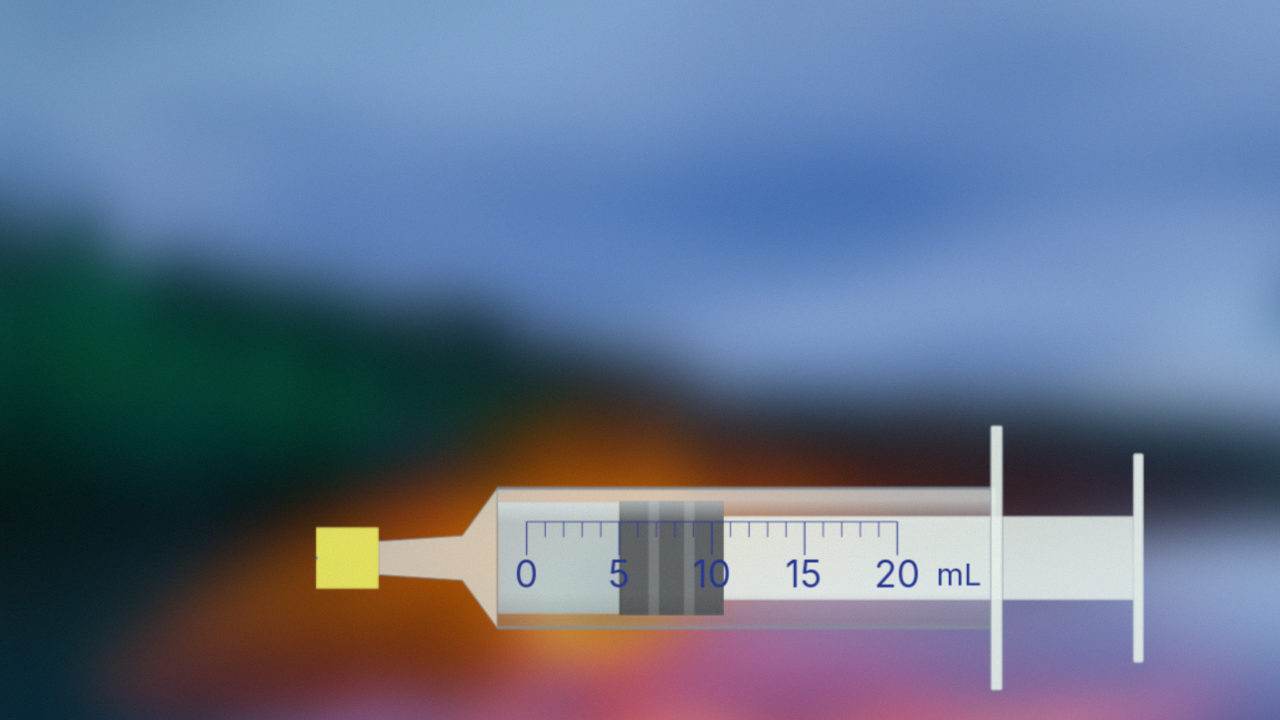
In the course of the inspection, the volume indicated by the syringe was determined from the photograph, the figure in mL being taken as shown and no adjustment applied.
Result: 5 mL
